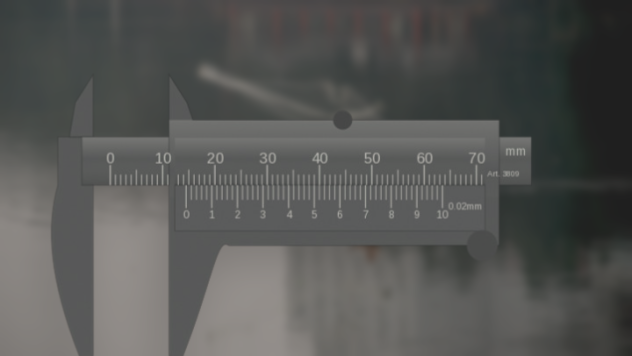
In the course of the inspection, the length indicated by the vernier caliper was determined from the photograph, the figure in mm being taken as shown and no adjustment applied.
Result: 14.5 mm
